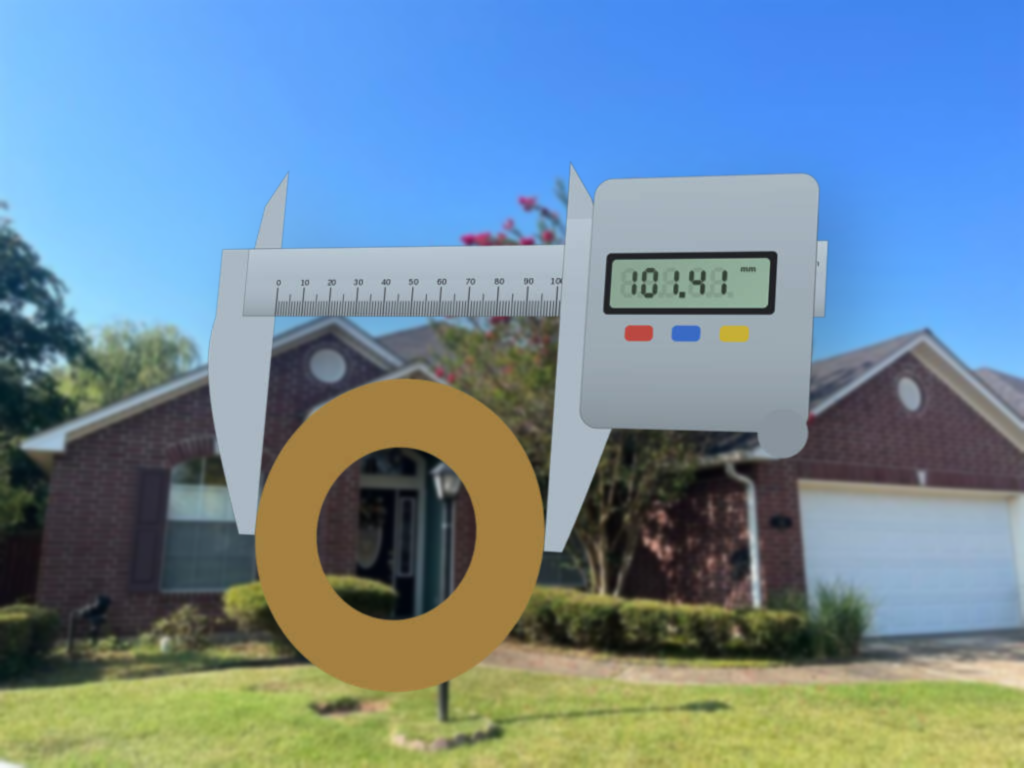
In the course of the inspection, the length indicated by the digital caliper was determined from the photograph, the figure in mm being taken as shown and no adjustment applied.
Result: 101.41 mm
